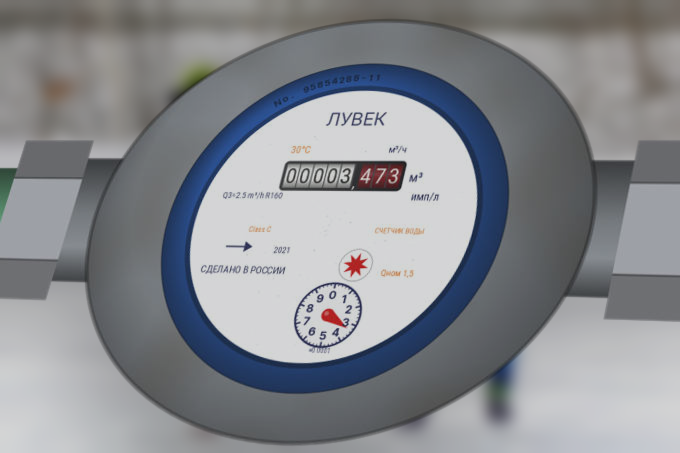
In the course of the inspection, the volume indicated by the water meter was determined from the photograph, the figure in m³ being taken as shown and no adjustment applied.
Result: 3.4733 m³
